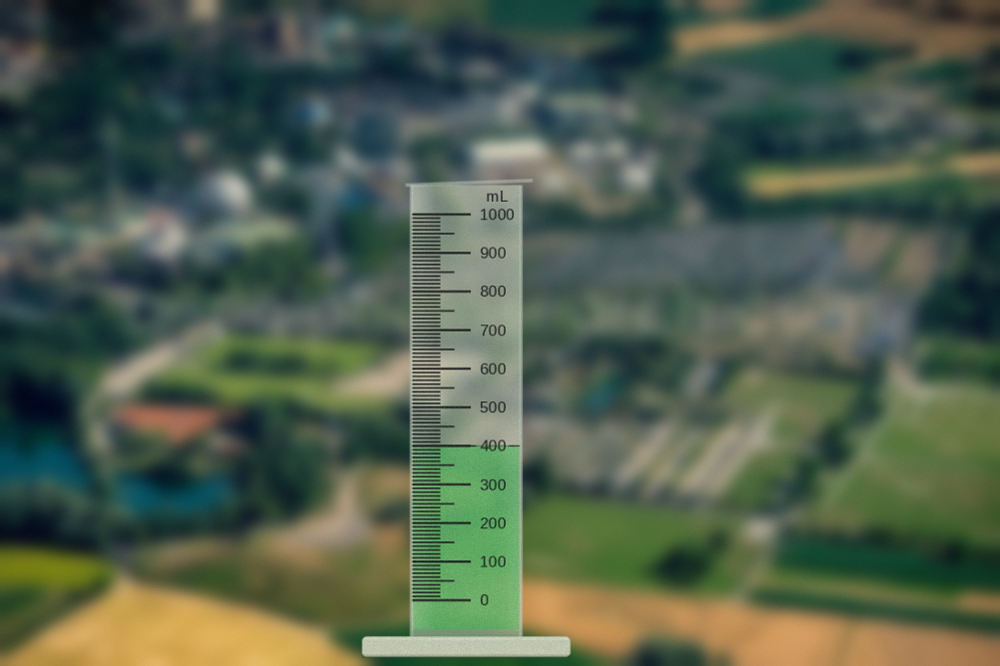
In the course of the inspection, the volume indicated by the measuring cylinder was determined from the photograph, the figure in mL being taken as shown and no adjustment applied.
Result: 400 mL
